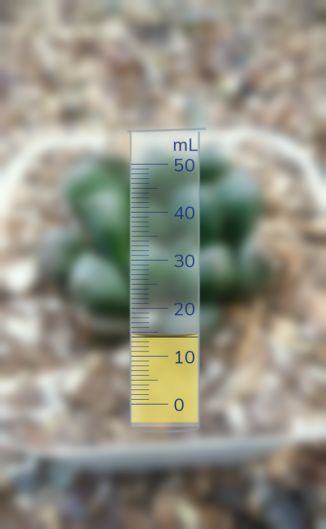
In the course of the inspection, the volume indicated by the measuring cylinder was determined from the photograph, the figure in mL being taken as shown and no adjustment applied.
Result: 14 mL
